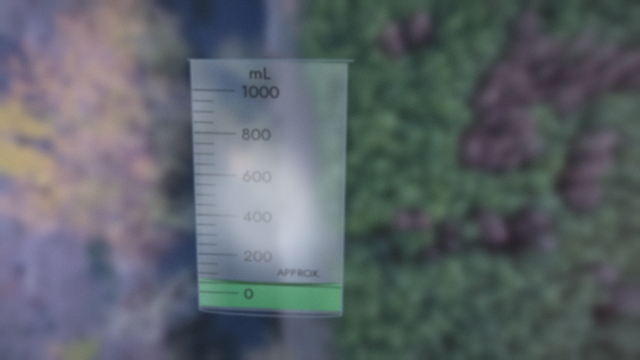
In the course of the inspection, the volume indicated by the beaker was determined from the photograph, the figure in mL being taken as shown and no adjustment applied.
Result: 50 mL
